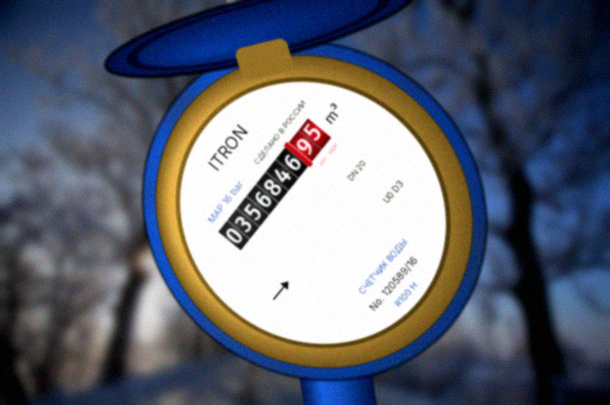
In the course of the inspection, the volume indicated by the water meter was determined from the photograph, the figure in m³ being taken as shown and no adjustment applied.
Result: 356846.95 m³
